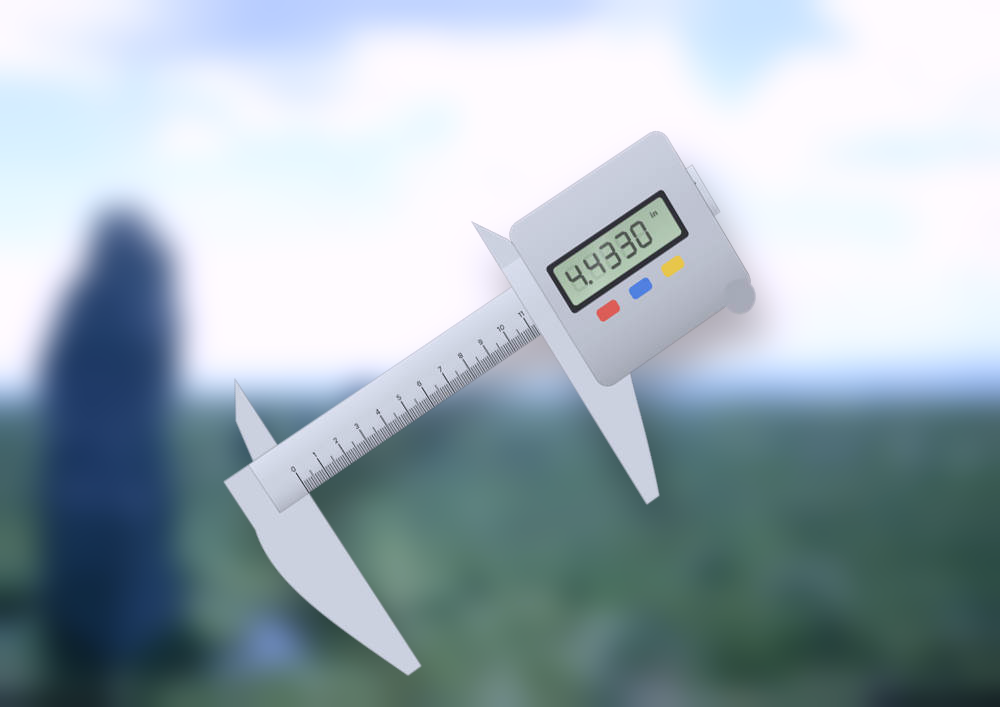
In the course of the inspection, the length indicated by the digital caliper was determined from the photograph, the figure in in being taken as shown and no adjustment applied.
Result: 4.4330 in
